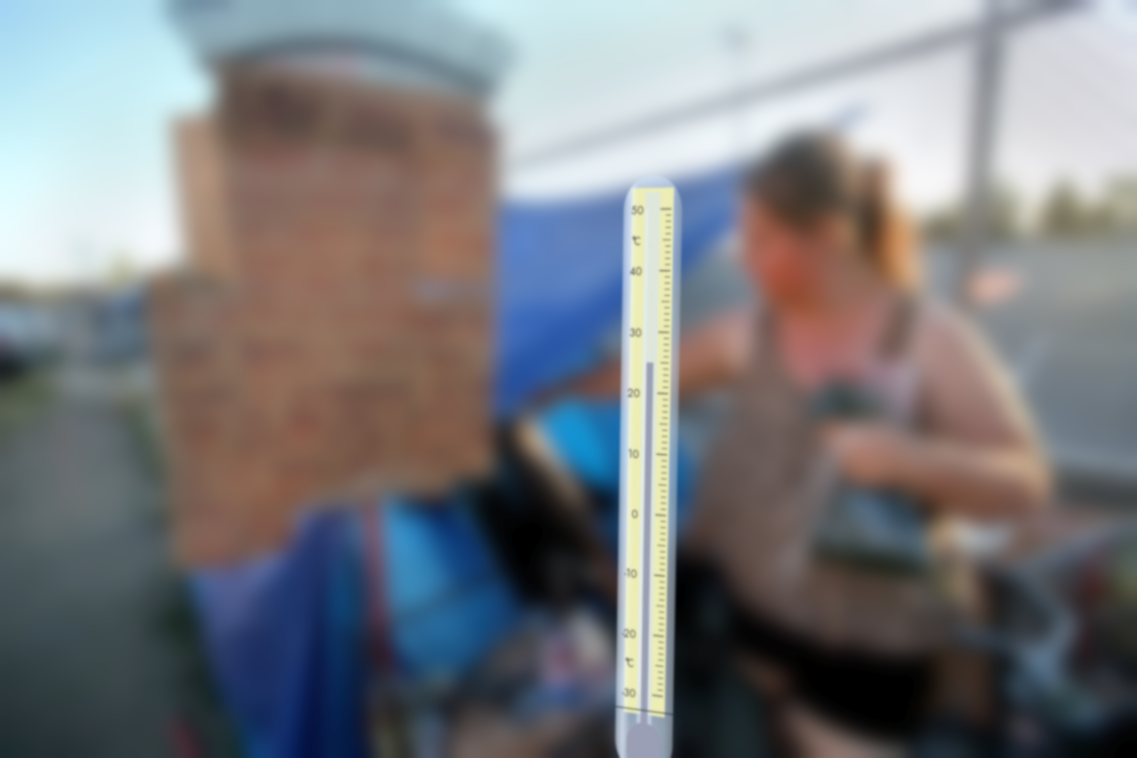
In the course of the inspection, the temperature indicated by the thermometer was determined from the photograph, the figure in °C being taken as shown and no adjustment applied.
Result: 25 °C
